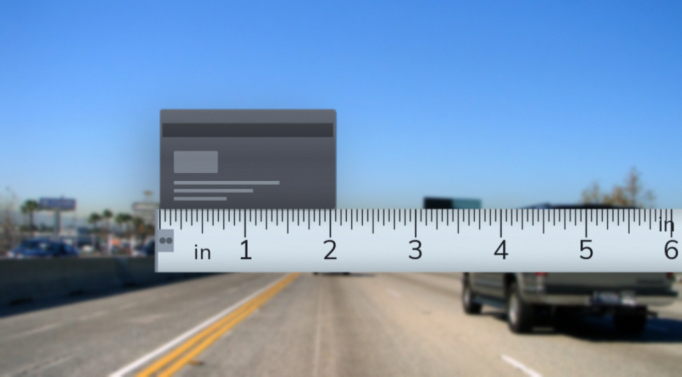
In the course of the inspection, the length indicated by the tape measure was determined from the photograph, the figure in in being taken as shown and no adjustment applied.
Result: 2.0625 in
